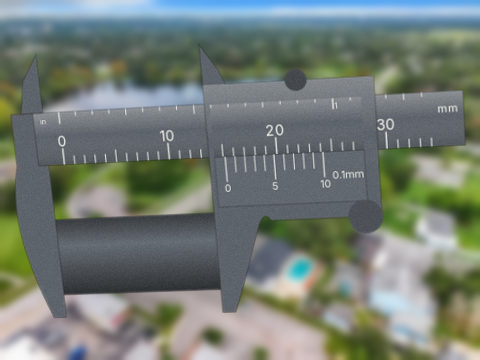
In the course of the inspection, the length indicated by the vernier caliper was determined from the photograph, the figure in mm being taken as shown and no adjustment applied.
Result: 15.2 mm
